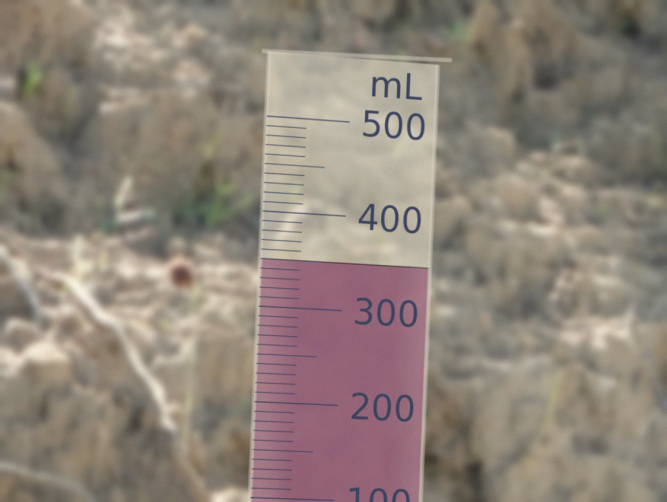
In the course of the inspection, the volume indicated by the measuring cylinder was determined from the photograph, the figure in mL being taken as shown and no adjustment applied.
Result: 350 mL
